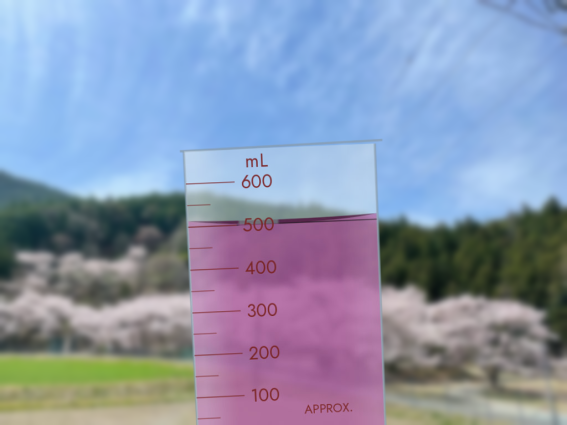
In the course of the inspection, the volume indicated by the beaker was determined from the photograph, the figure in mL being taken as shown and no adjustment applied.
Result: 500 mL
